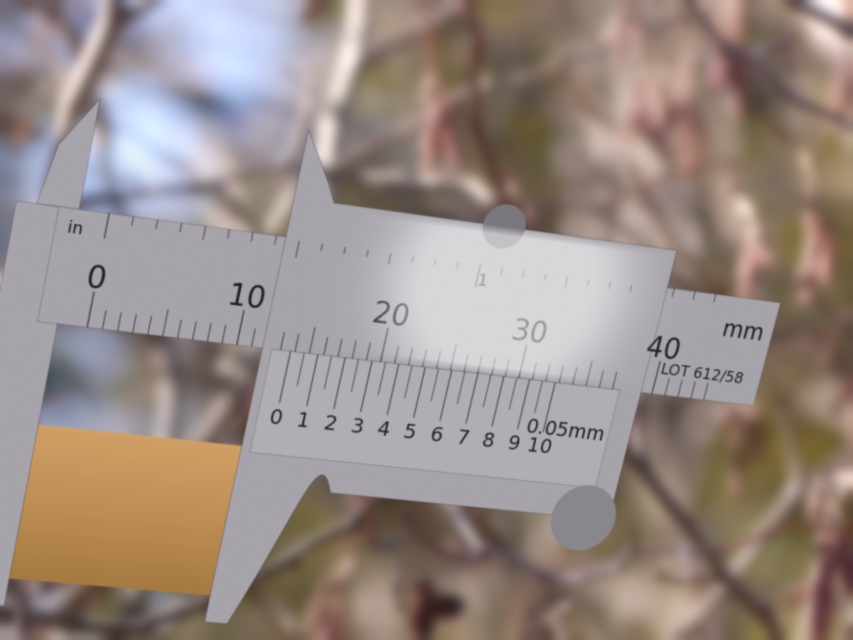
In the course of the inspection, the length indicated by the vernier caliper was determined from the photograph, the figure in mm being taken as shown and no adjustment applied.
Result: 13.7 mm
